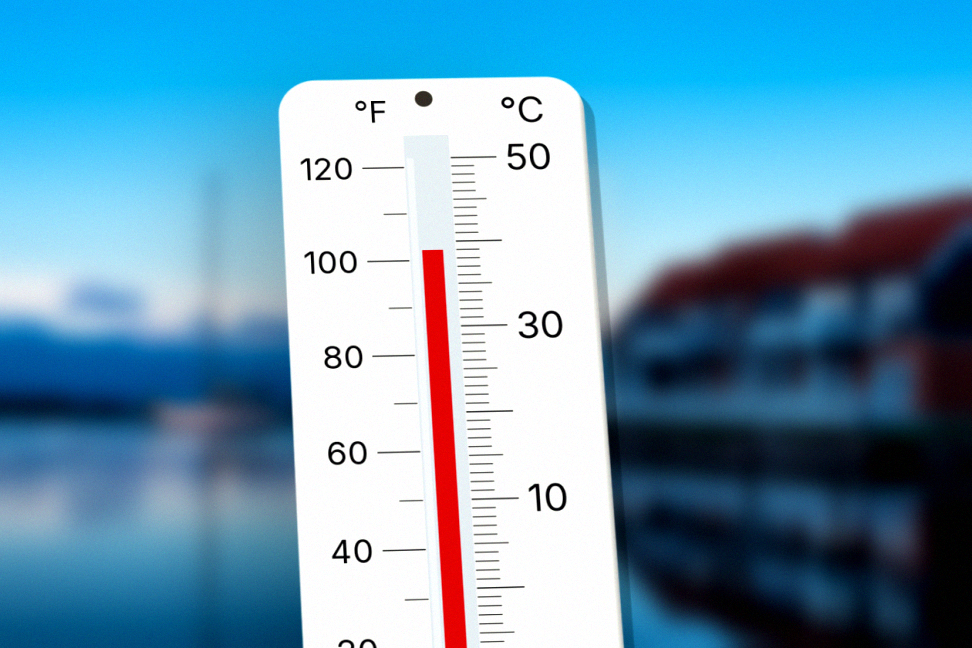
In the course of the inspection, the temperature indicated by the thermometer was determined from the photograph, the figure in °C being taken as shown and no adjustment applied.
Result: 39 °C
